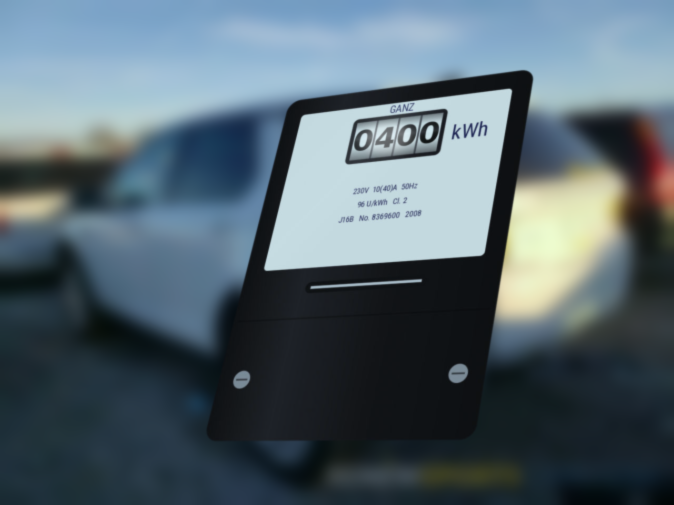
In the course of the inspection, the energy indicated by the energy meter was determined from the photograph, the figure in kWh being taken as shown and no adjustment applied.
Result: 400 kWh
